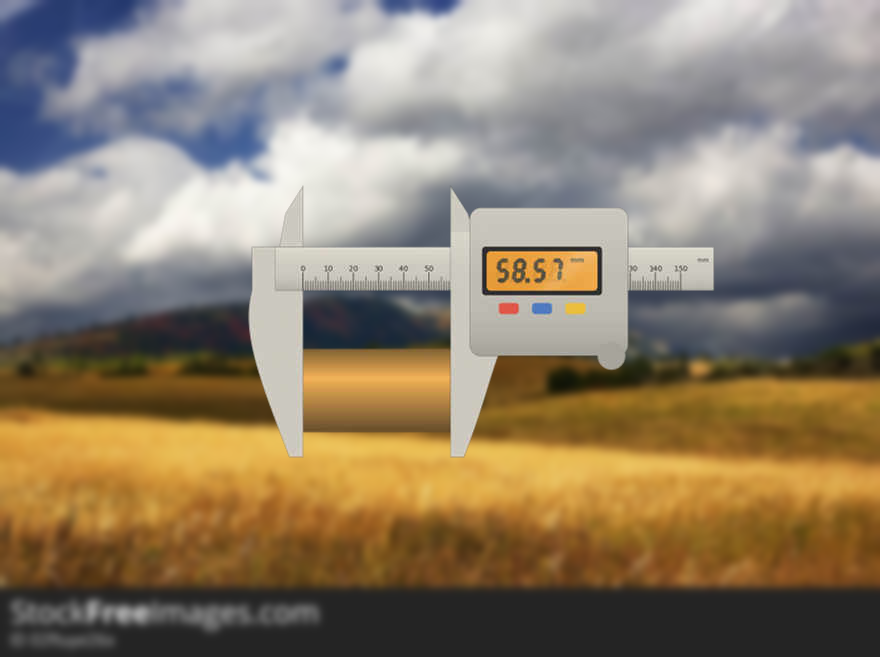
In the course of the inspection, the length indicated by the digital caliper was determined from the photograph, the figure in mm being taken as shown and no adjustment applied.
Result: 58.57 mm
